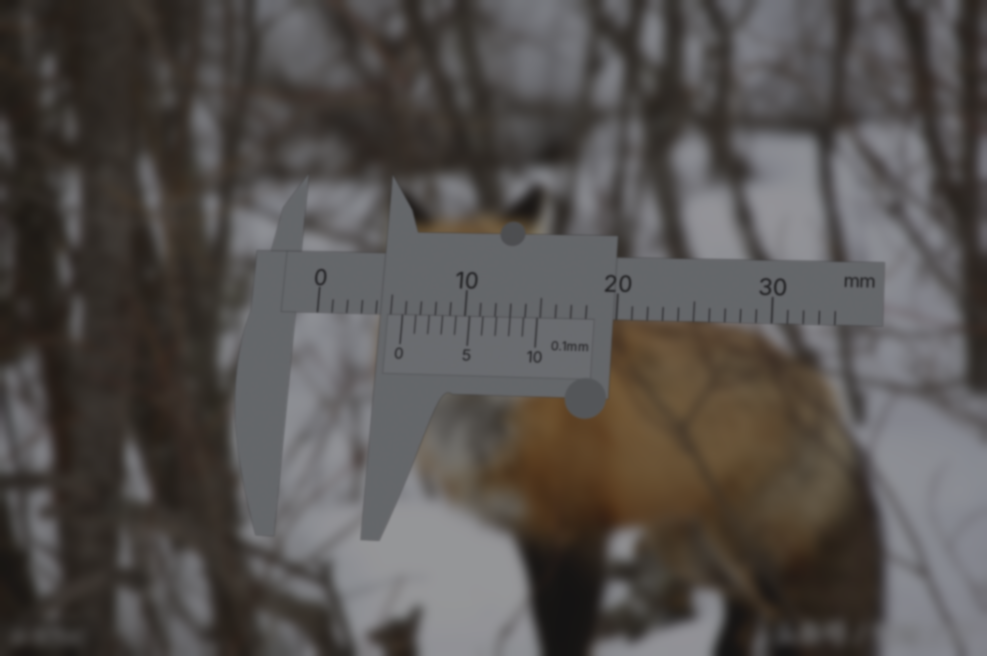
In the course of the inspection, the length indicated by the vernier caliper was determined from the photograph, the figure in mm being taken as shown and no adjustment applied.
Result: 5.8 mm
